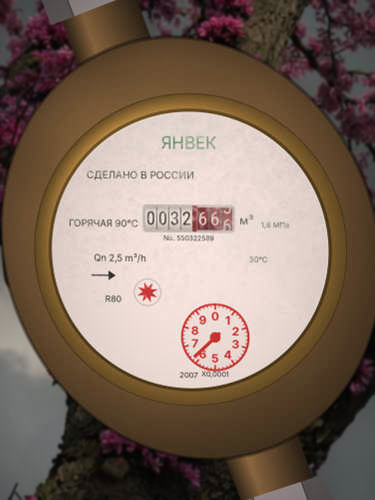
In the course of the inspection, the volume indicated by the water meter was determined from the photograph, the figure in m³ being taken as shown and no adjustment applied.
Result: 32.6656 m³
